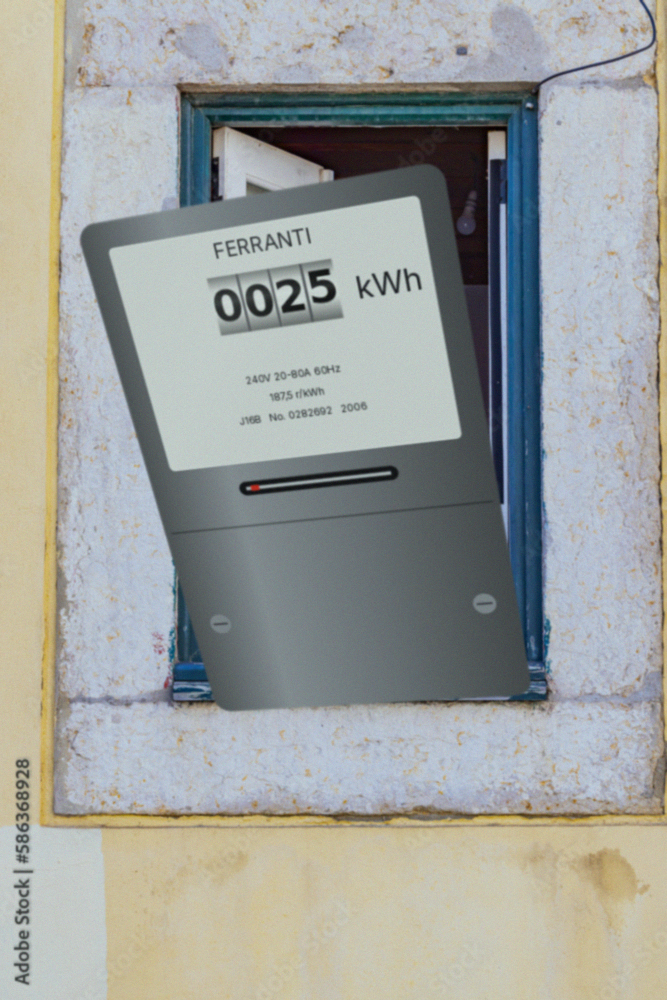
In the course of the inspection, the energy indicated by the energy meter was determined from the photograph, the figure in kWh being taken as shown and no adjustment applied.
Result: 25 kWh
